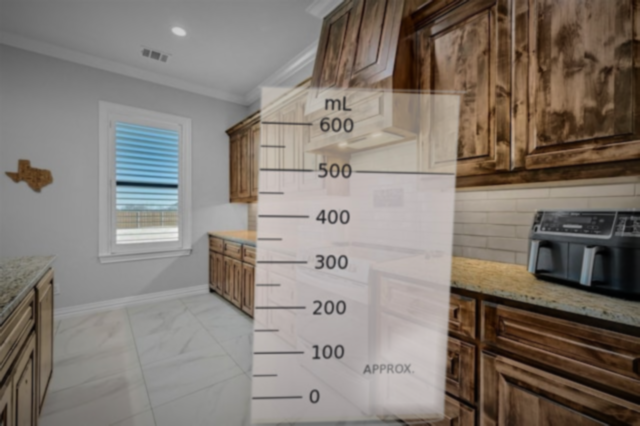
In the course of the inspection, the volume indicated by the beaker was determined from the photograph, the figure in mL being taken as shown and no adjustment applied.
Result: 500 mL
